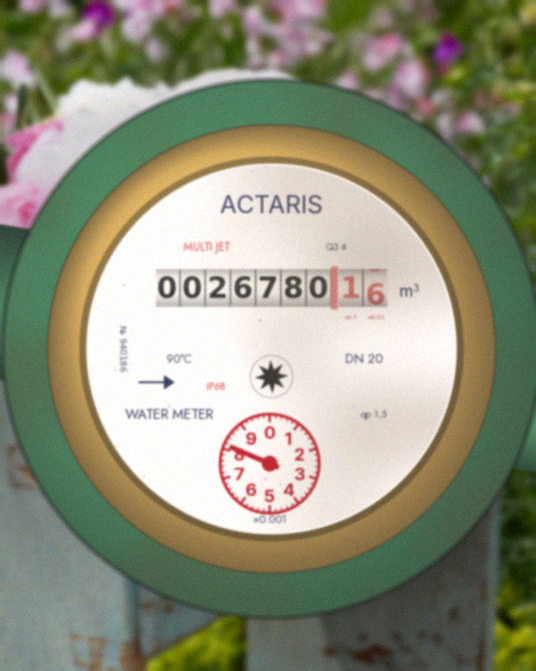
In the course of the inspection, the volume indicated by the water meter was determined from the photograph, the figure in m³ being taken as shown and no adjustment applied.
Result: 26780.158 m³
